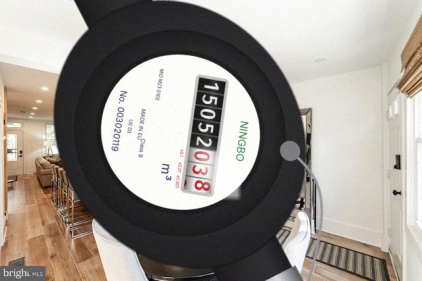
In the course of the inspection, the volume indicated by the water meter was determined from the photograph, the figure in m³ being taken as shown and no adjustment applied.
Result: 15052.038 m³
